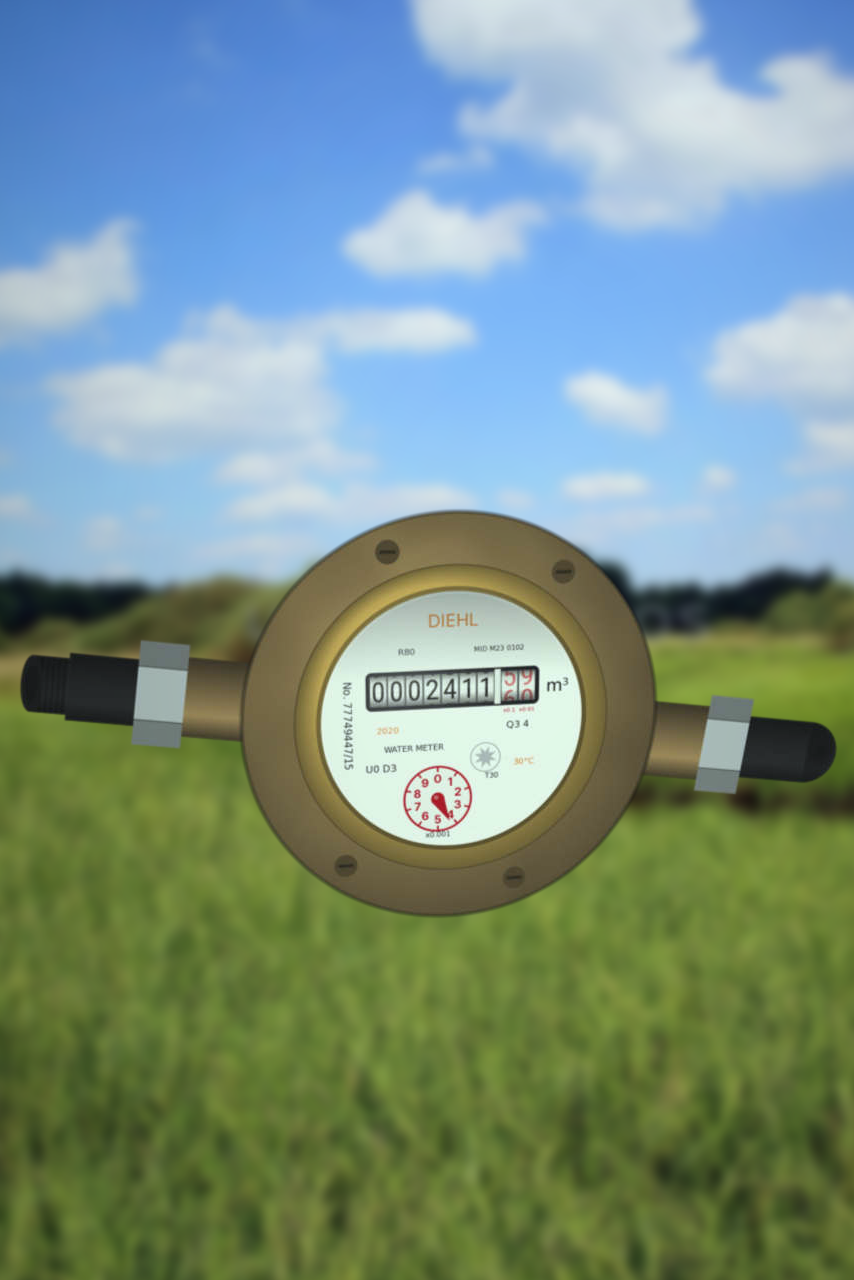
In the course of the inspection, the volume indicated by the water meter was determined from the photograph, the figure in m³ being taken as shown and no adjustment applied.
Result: 2411.594 m³
